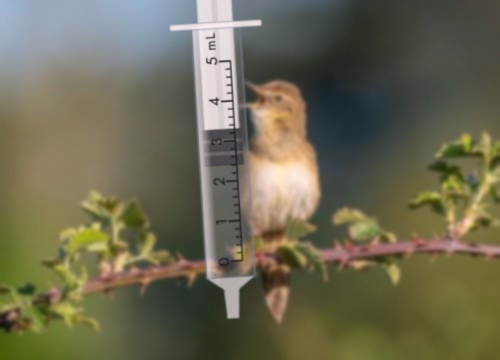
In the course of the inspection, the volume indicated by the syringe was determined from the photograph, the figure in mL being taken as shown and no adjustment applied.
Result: 2.4 mL
